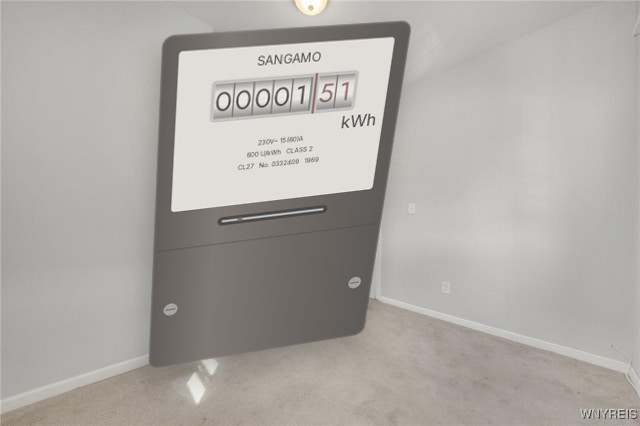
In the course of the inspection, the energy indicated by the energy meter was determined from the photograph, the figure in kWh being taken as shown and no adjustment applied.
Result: 1.51 kWh
